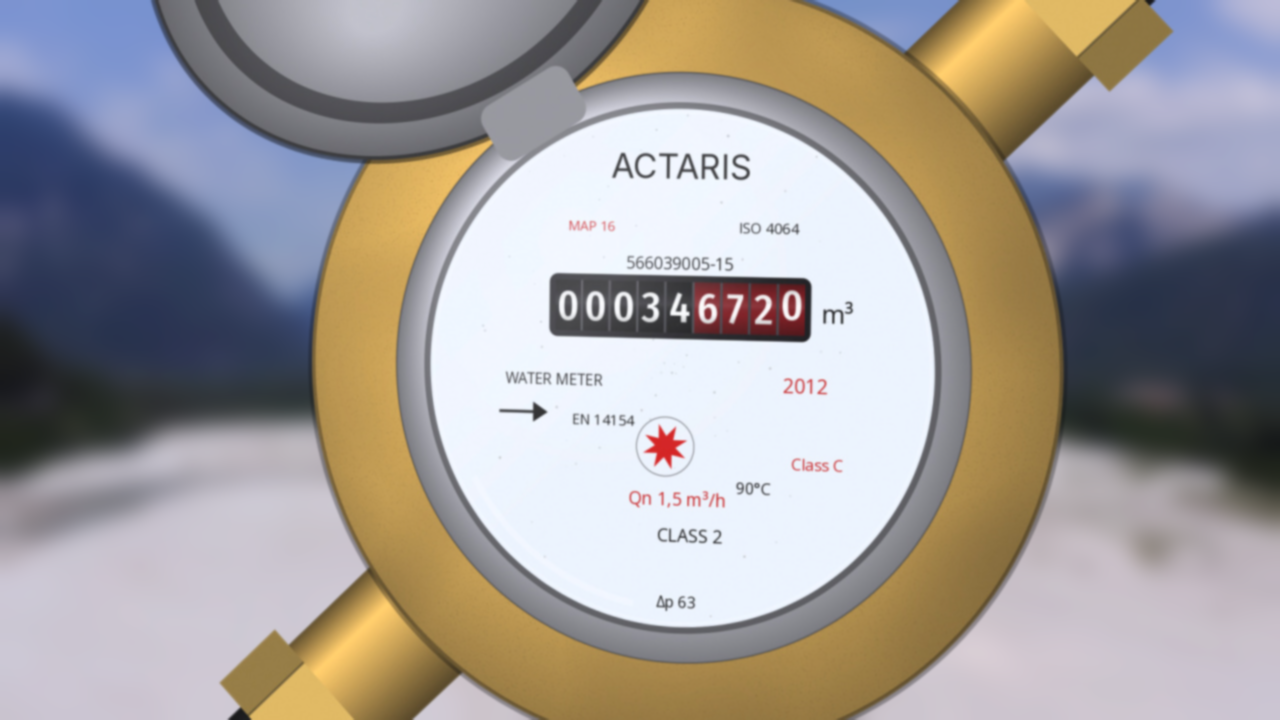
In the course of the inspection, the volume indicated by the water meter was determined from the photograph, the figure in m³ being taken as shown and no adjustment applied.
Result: 34.6720 m³
